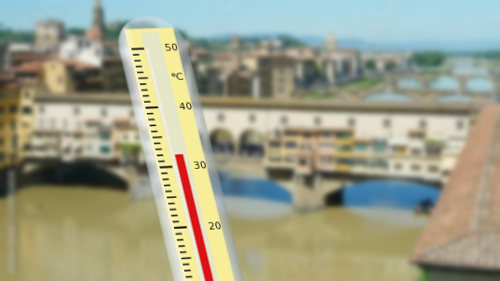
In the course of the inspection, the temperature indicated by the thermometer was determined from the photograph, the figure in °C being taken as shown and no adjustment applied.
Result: 32 °C
